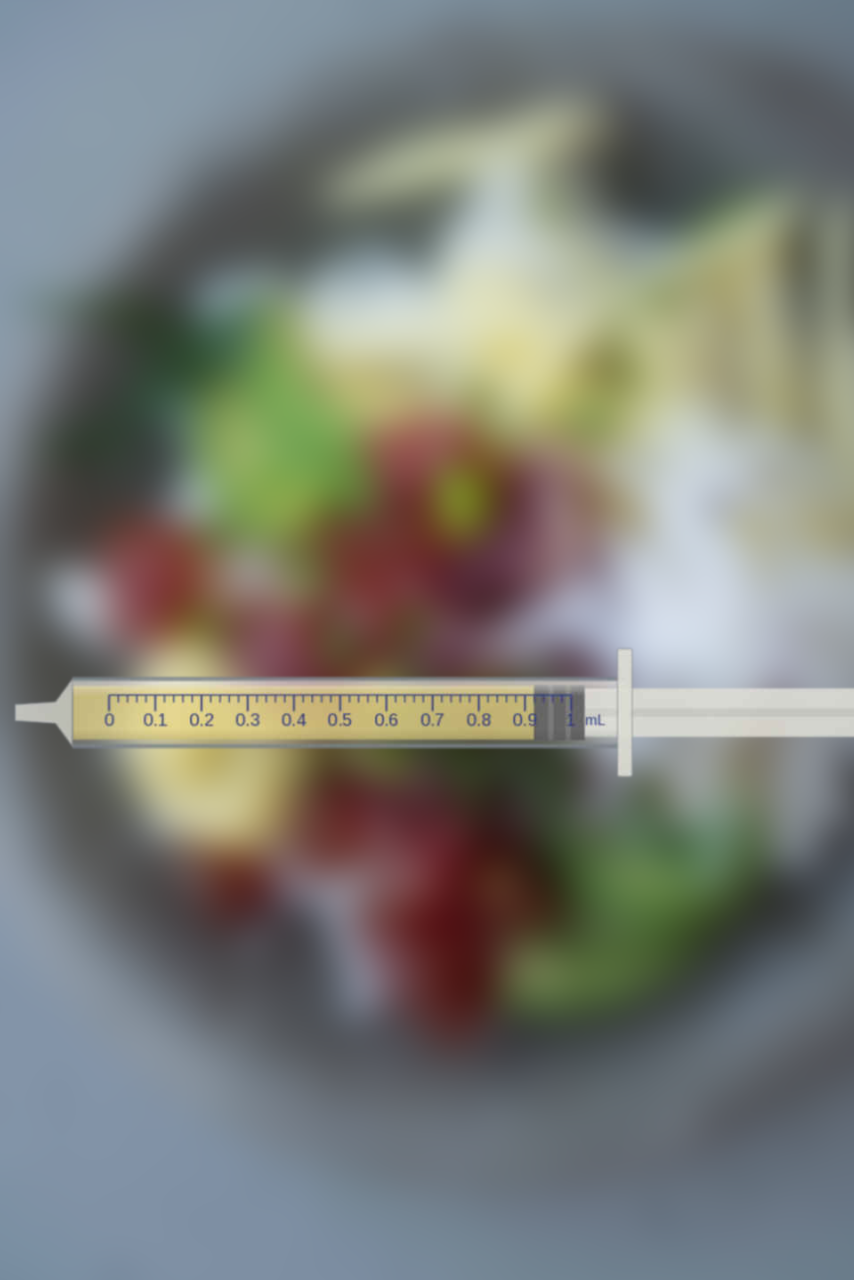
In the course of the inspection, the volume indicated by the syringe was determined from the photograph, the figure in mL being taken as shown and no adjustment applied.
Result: 0.92 mL
